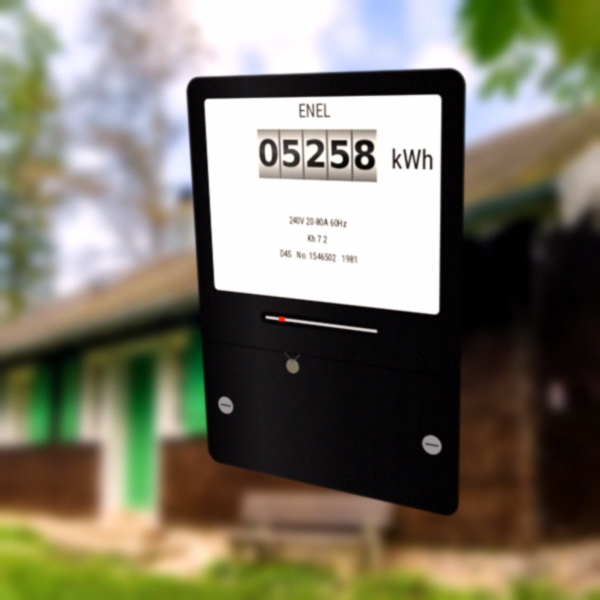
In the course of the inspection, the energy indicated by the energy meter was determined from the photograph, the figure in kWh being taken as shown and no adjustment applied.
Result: 5258 kWh
